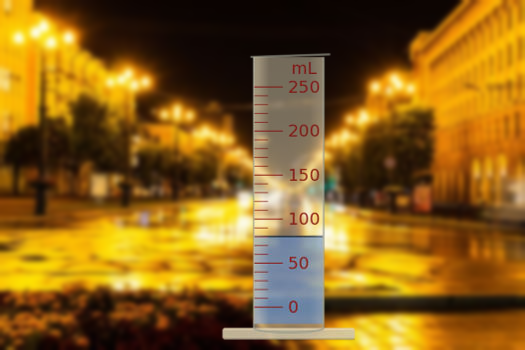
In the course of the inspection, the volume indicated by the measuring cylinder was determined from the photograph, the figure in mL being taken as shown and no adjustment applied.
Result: 80 mL
